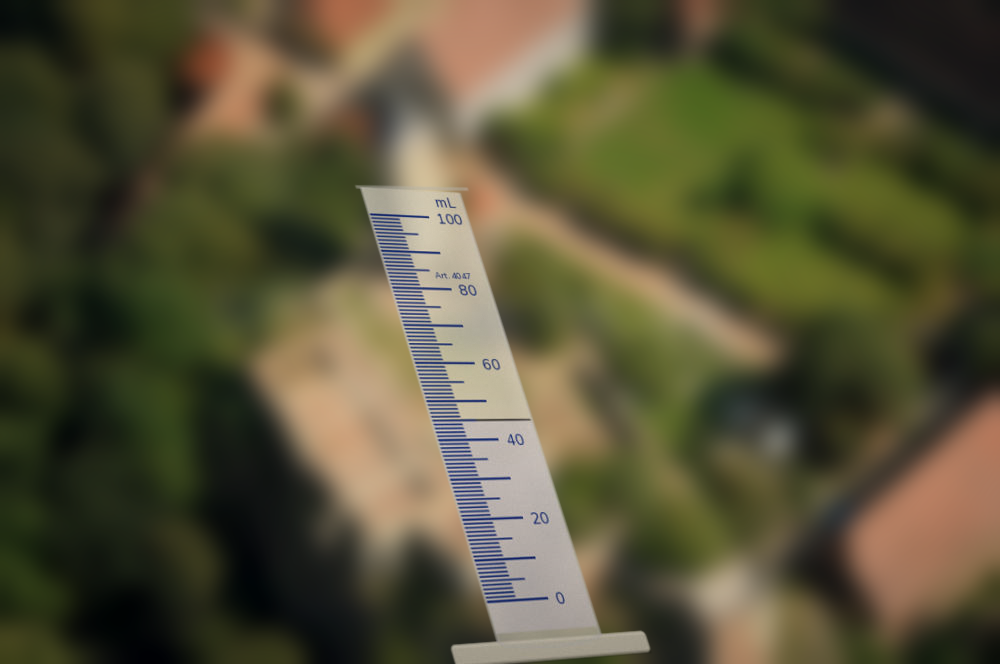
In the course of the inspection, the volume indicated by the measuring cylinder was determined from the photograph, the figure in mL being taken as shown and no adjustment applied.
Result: 45 mL
